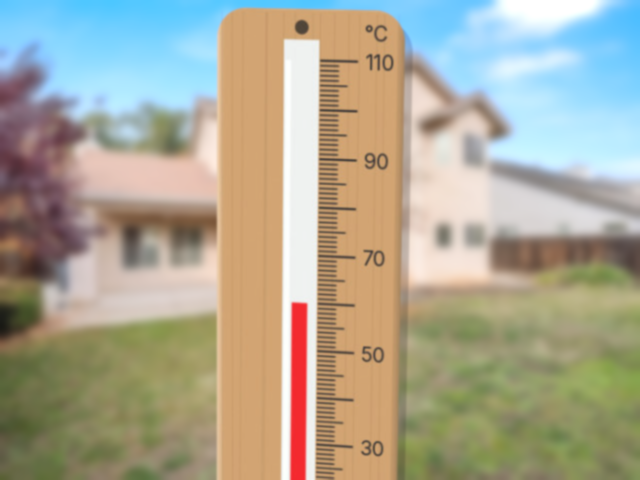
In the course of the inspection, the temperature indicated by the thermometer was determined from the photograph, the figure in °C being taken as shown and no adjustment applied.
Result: 60 °C
